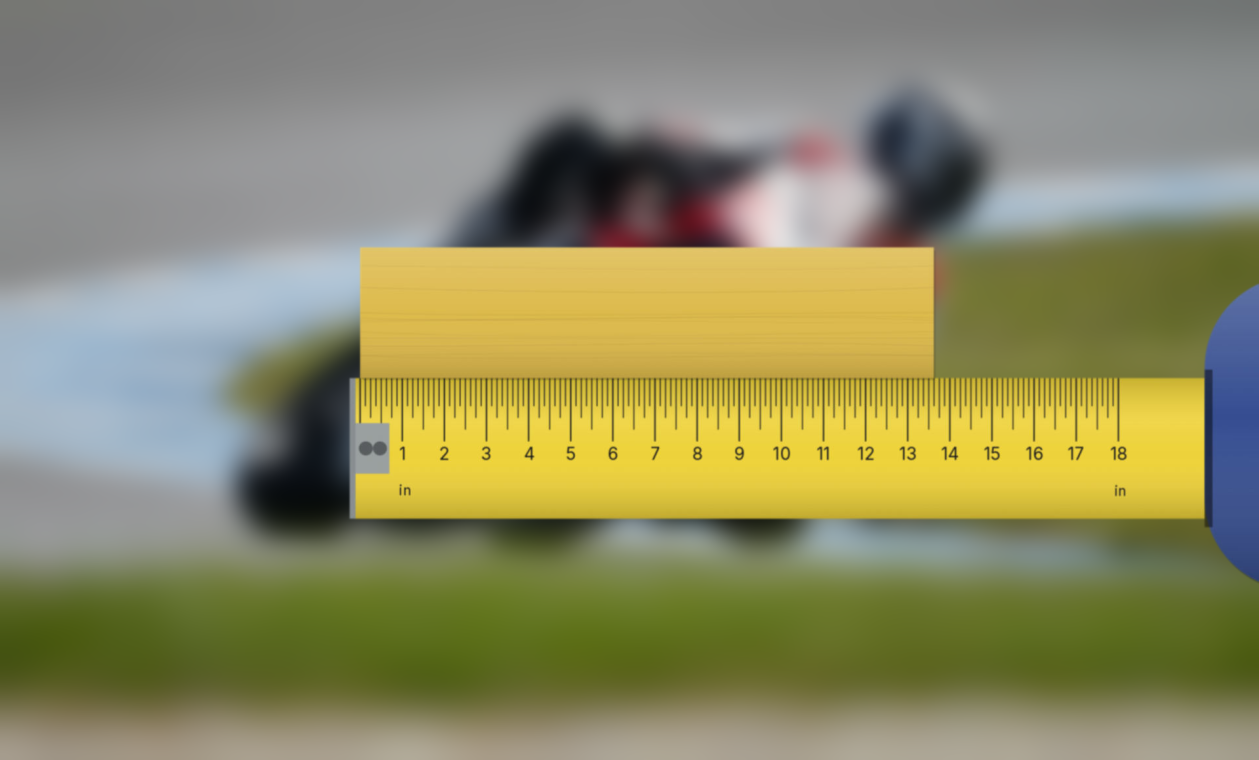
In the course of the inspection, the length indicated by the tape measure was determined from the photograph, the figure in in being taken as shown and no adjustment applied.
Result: 13.625 in
